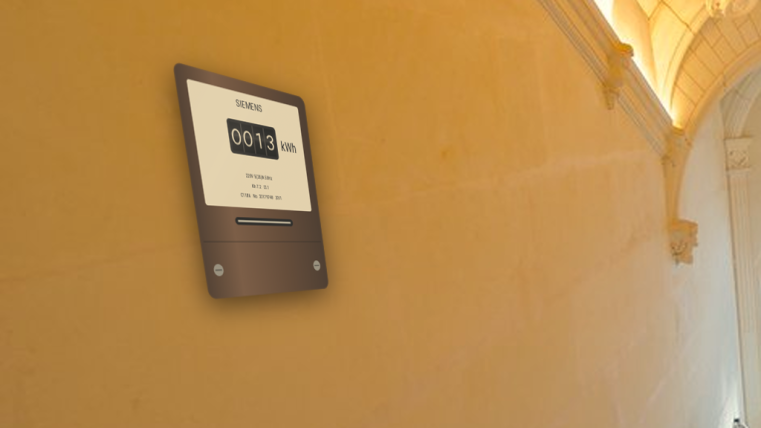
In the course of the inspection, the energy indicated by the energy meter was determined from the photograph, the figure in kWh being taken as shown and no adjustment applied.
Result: 13 kWh
